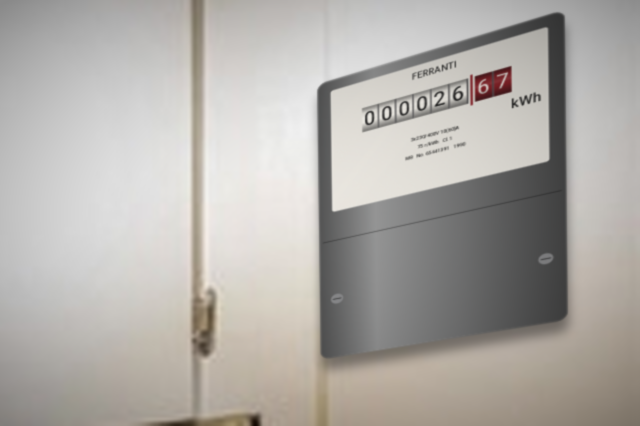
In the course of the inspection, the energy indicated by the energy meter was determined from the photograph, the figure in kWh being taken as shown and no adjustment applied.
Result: 26.67 kWh
